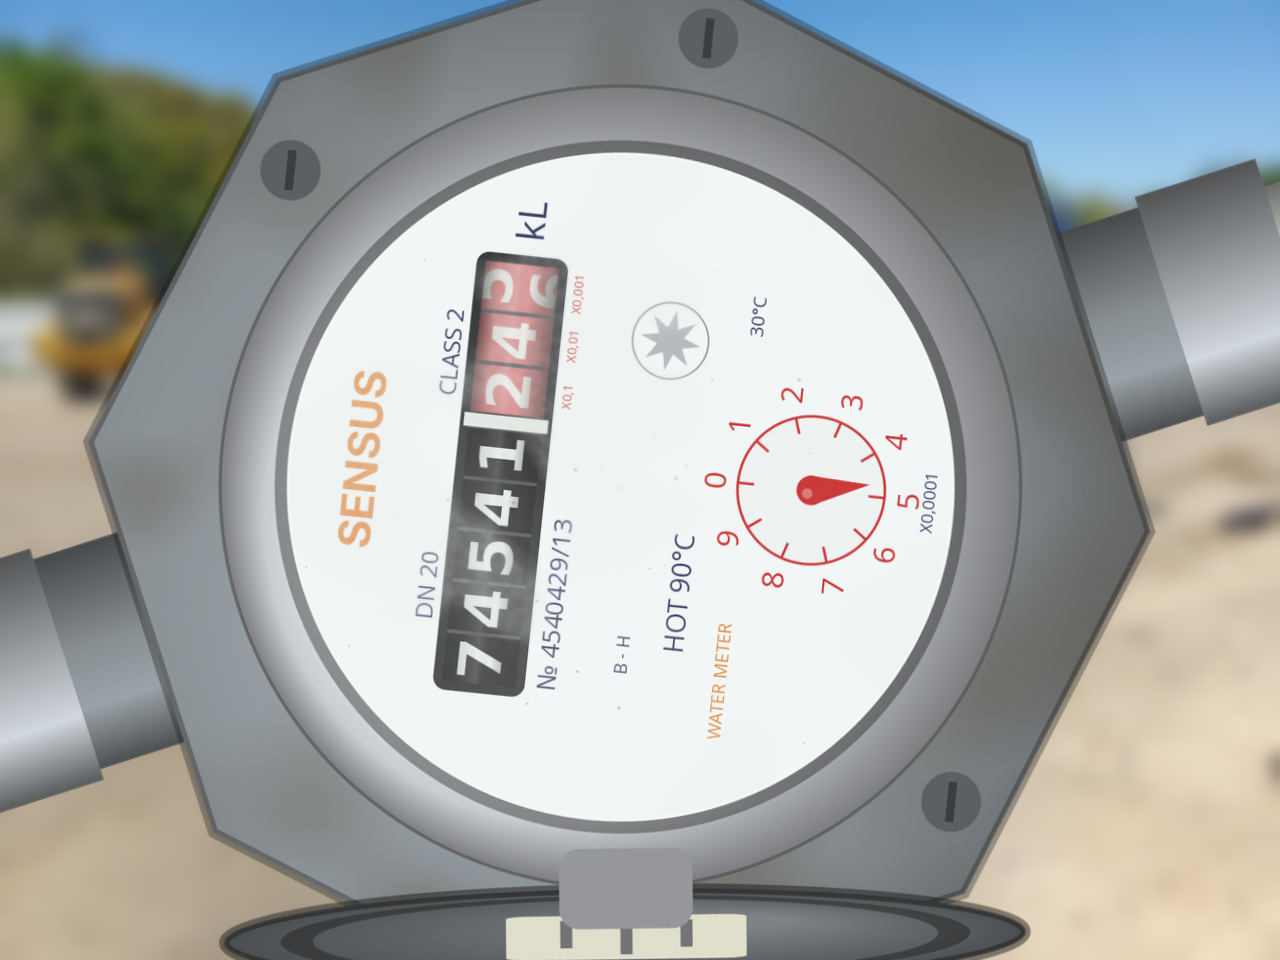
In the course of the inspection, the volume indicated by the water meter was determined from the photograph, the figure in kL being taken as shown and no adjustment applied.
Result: 74541.2454 kL
